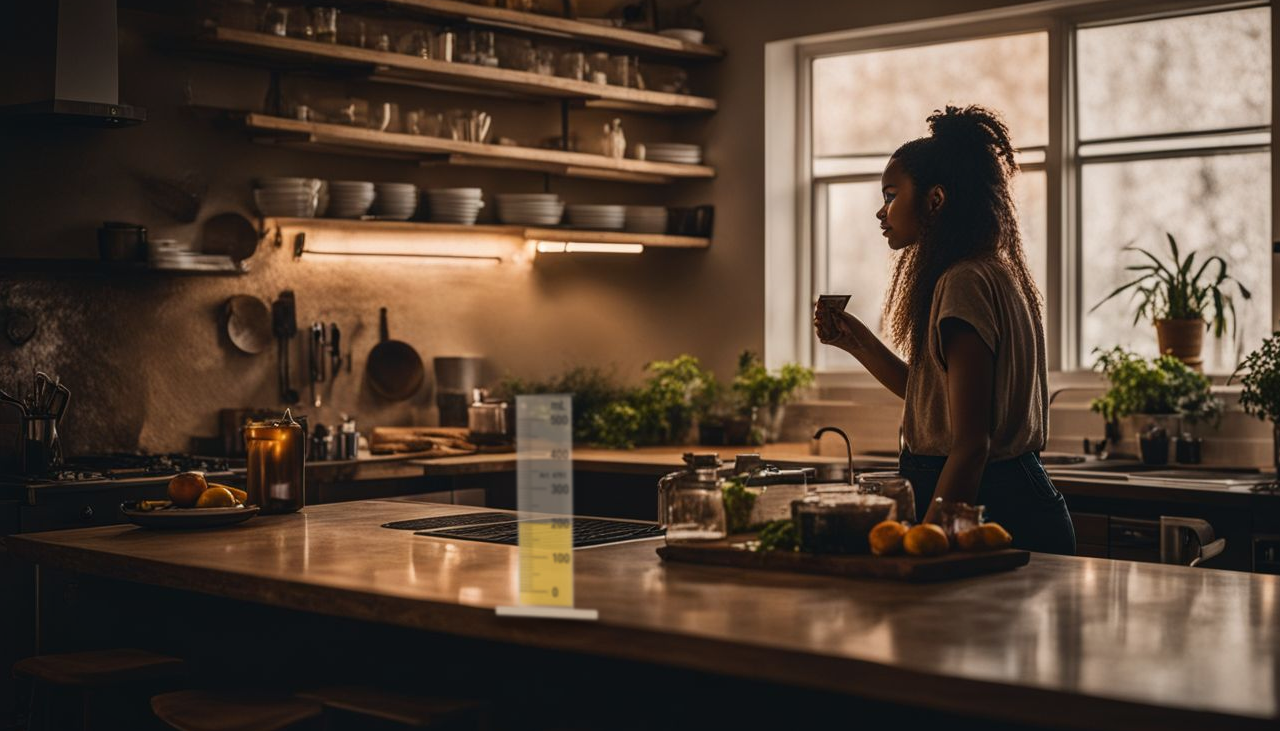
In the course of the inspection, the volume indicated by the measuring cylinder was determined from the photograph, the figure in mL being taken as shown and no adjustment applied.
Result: 200 mL
